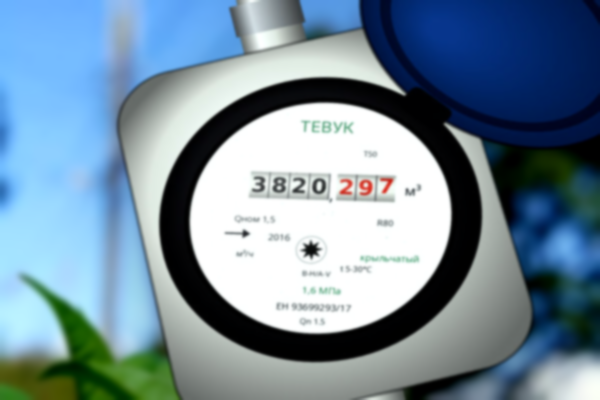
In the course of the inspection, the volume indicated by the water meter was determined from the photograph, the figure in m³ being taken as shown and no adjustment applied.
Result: 3820.297 m³
